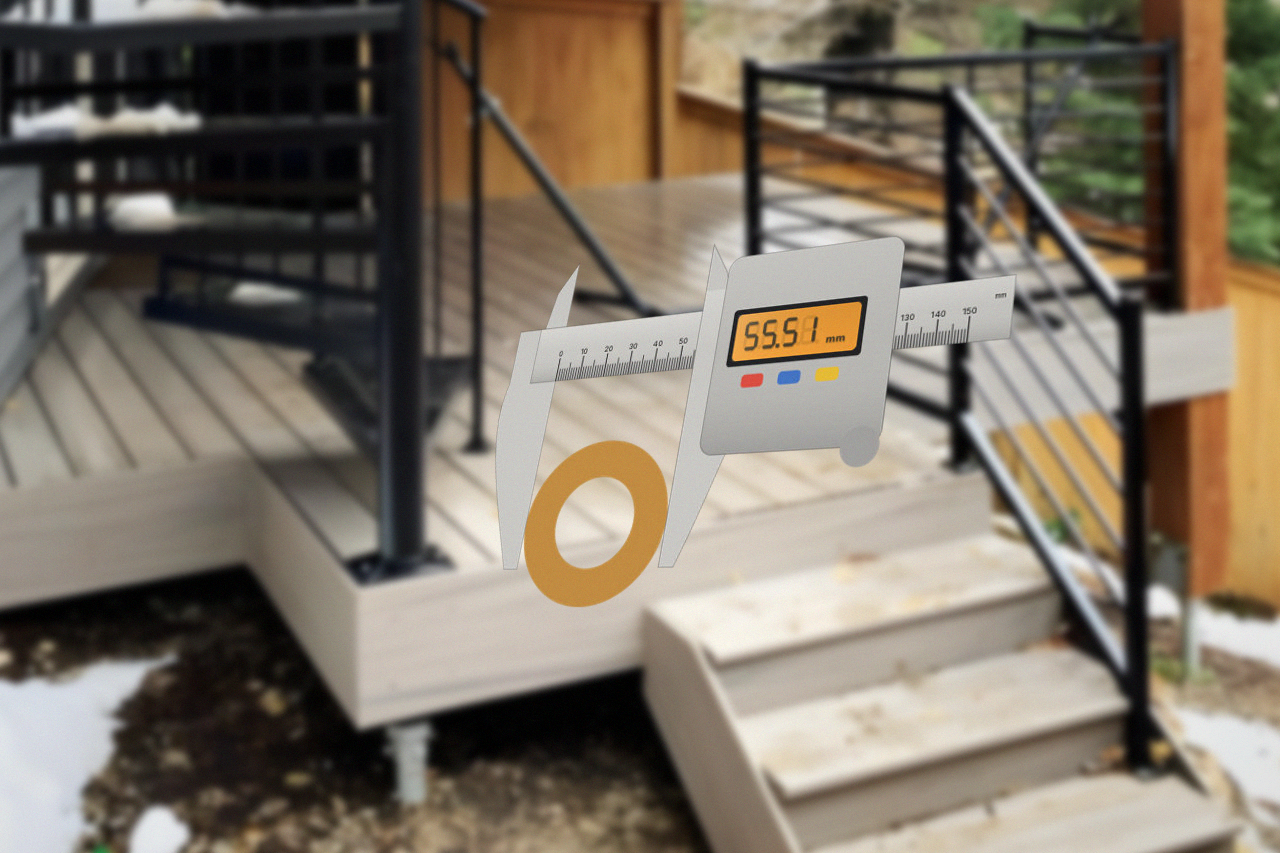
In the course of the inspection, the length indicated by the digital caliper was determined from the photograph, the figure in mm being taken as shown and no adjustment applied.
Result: 55.51 mm
